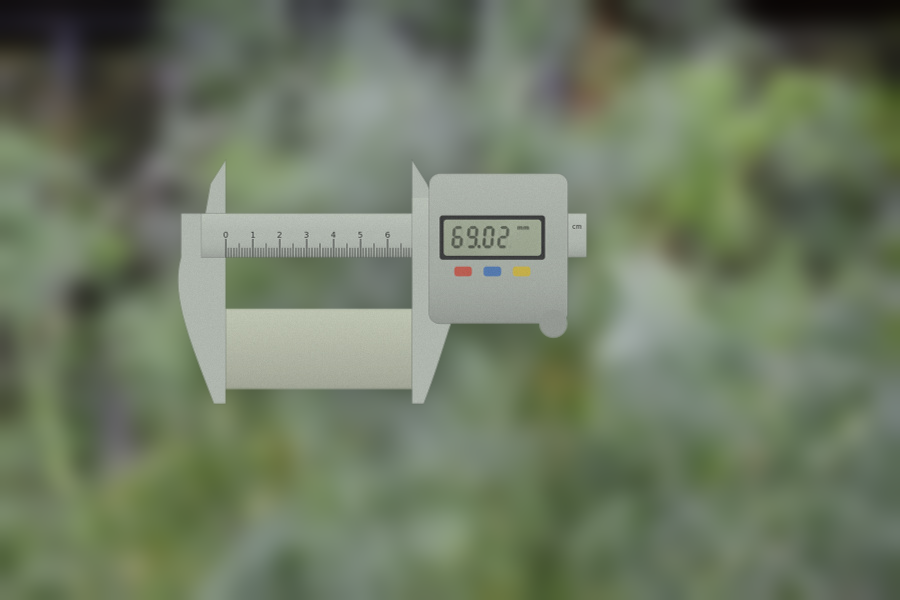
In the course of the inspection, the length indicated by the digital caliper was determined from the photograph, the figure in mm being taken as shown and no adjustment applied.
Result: 69.02 mm
